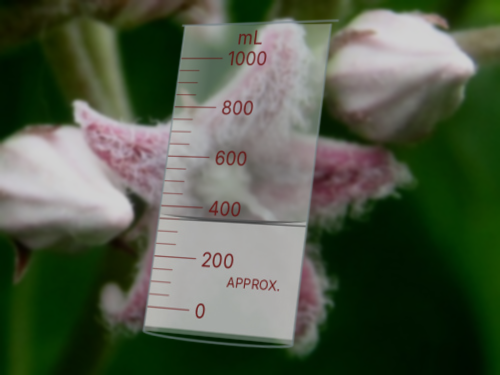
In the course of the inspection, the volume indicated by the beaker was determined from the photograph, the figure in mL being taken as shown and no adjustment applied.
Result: 350 mL
